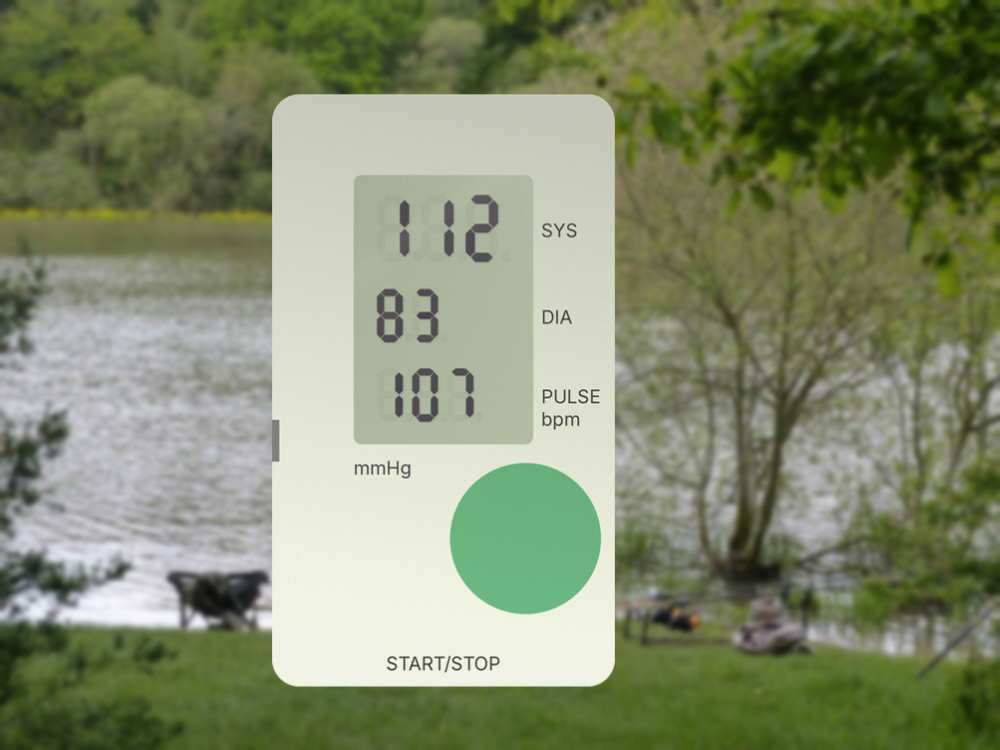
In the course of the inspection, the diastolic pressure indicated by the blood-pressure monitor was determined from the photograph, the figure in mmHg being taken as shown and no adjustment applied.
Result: 83 mmHg
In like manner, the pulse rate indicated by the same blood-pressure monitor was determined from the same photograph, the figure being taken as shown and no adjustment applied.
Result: 107 bpm
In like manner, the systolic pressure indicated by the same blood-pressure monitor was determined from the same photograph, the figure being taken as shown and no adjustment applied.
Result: 112 mmHg
